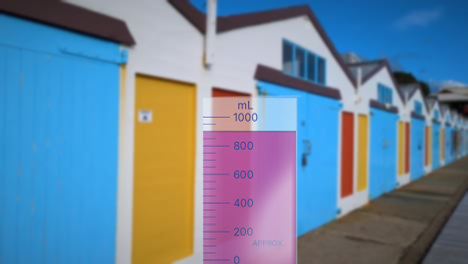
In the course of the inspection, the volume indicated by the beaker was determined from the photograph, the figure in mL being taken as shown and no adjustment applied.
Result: 900 mL
